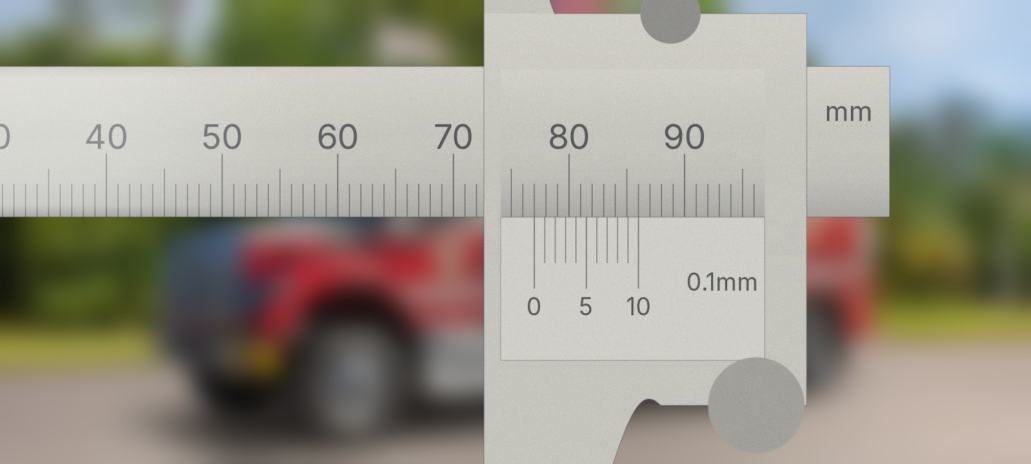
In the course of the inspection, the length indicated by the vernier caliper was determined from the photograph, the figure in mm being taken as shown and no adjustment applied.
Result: 77.0 mm
